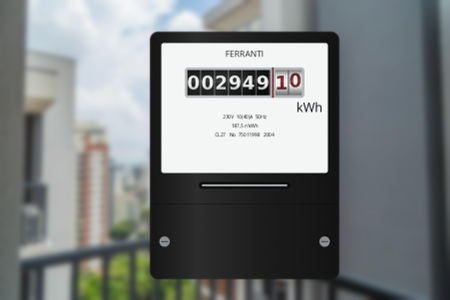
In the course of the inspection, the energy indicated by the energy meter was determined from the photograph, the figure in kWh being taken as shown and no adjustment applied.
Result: 2949.10 kWh
